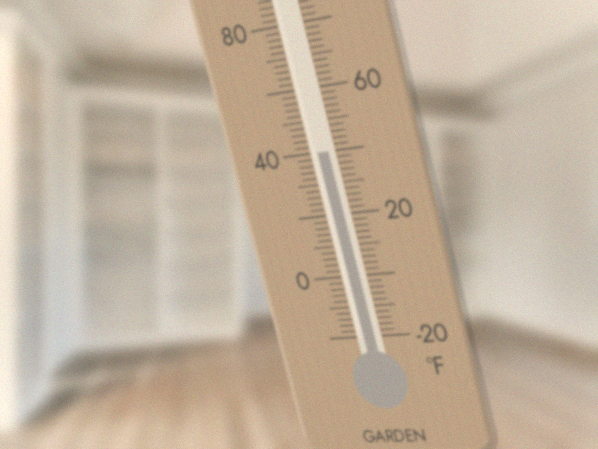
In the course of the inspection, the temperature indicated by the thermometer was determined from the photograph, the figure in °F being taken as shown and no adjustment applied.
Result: 40 °F
